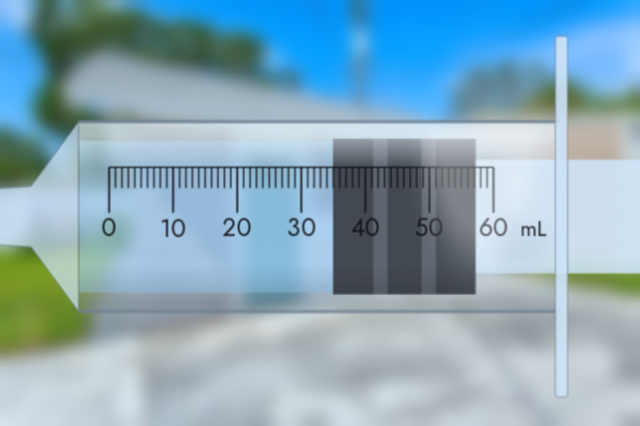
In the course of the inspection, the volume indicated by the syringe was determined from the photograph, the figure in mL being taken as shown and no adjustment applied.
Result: 35 mL
